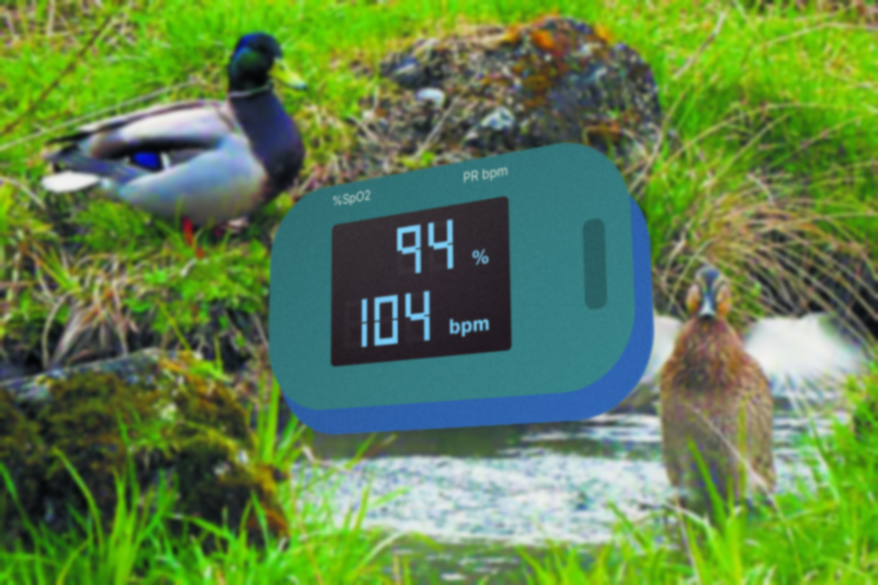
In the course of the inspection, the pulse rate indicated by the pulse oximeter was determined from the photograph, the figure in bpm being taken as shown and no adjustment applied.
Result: 104 bpm
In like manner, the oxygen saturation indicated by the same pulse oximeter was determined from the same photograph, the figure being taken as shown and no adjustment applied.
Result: 94 %
